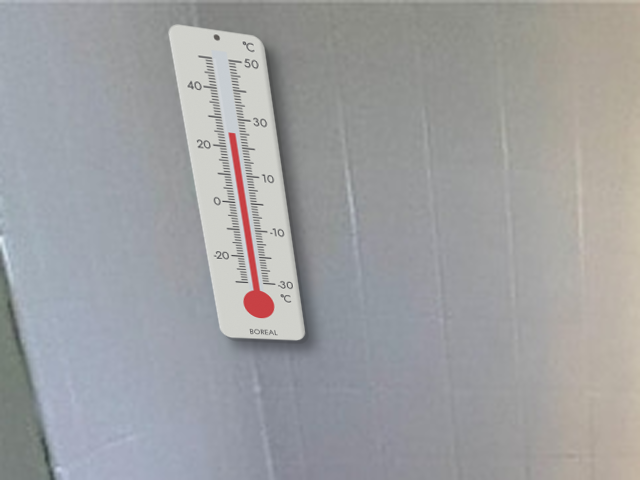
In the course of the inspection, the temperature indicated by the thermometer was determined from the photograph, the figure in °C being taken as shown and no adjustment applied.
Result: 25 °C
